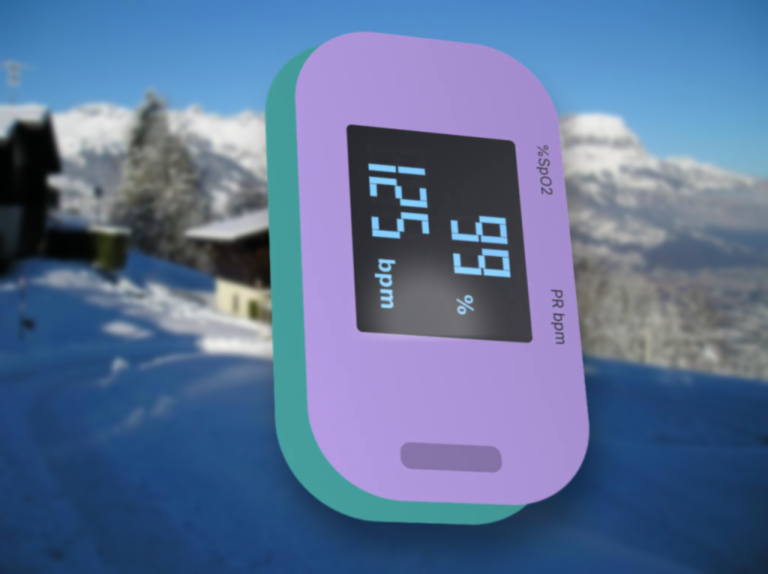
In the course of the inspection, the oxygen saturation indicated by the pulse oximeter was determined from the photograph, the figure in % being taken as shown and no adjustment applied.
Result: 99 %
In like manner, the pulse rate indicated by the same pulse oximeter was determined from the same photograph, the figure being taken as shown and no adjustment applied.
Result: 125 bpm
